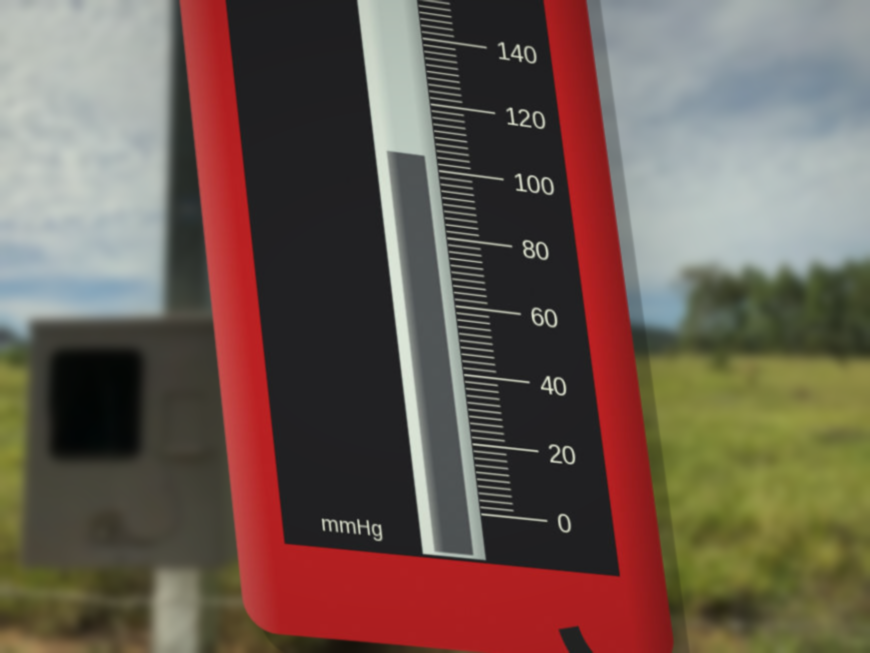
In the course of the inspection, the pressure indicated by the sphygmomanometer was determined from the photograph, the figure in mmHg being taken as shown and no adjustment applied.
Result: 104 mmHg
